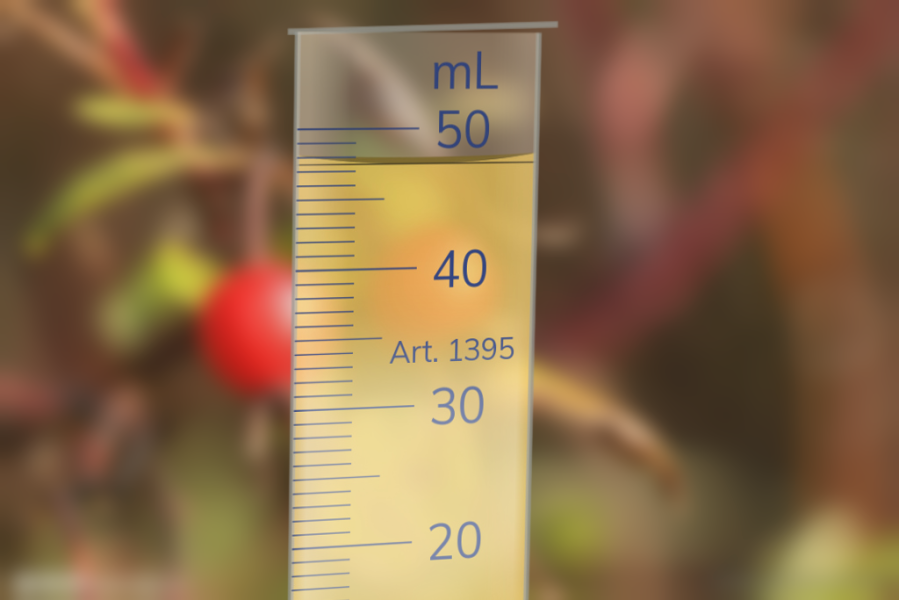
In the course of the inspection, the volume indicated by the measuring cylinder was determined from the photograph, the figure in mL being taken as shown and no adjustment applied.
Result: 47.5 mL
